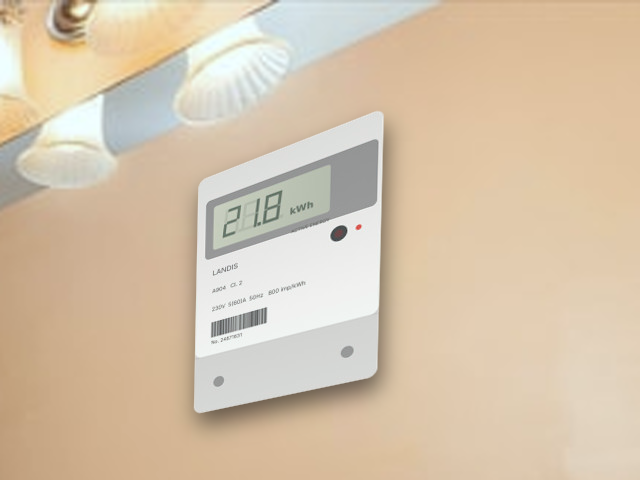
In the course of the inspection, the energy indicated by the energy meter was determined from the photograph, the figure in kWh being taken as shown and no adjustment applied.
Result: 21.8 kWh
